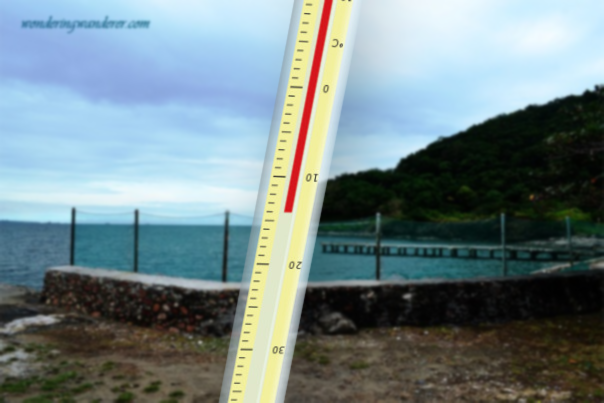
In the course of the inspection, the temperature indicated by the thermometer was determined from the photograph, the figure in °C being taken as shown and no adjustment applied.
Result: 14 °C
